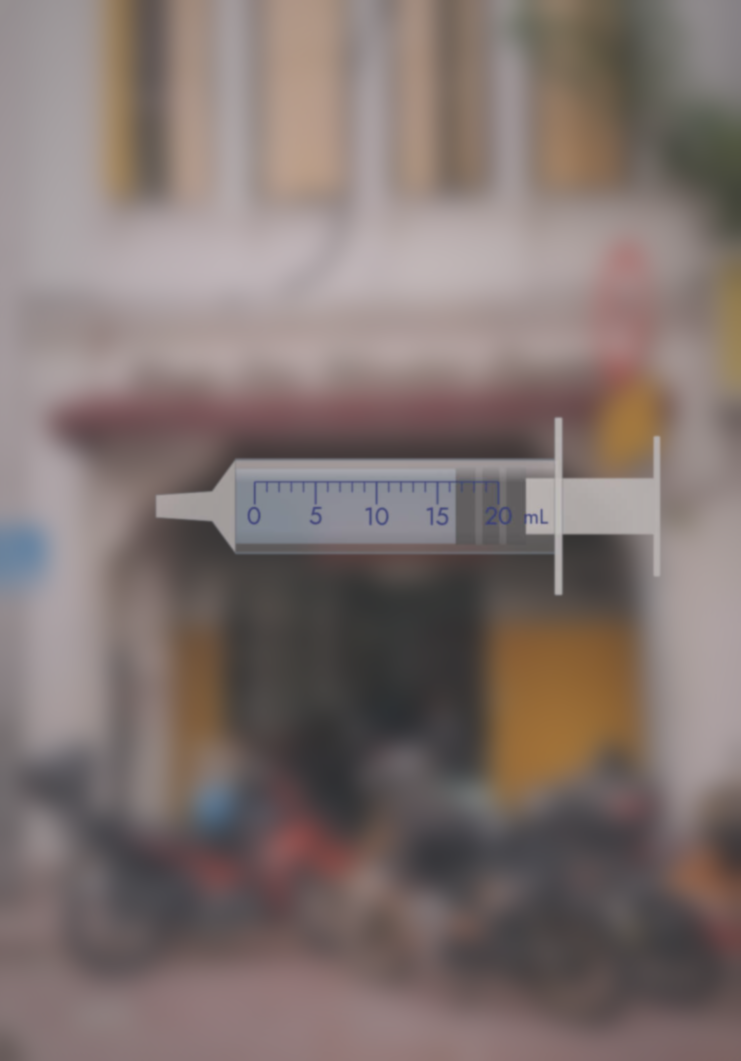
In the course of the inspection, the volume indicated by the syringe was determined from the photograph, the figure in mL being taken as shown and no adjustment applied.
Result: 16.5 mL
